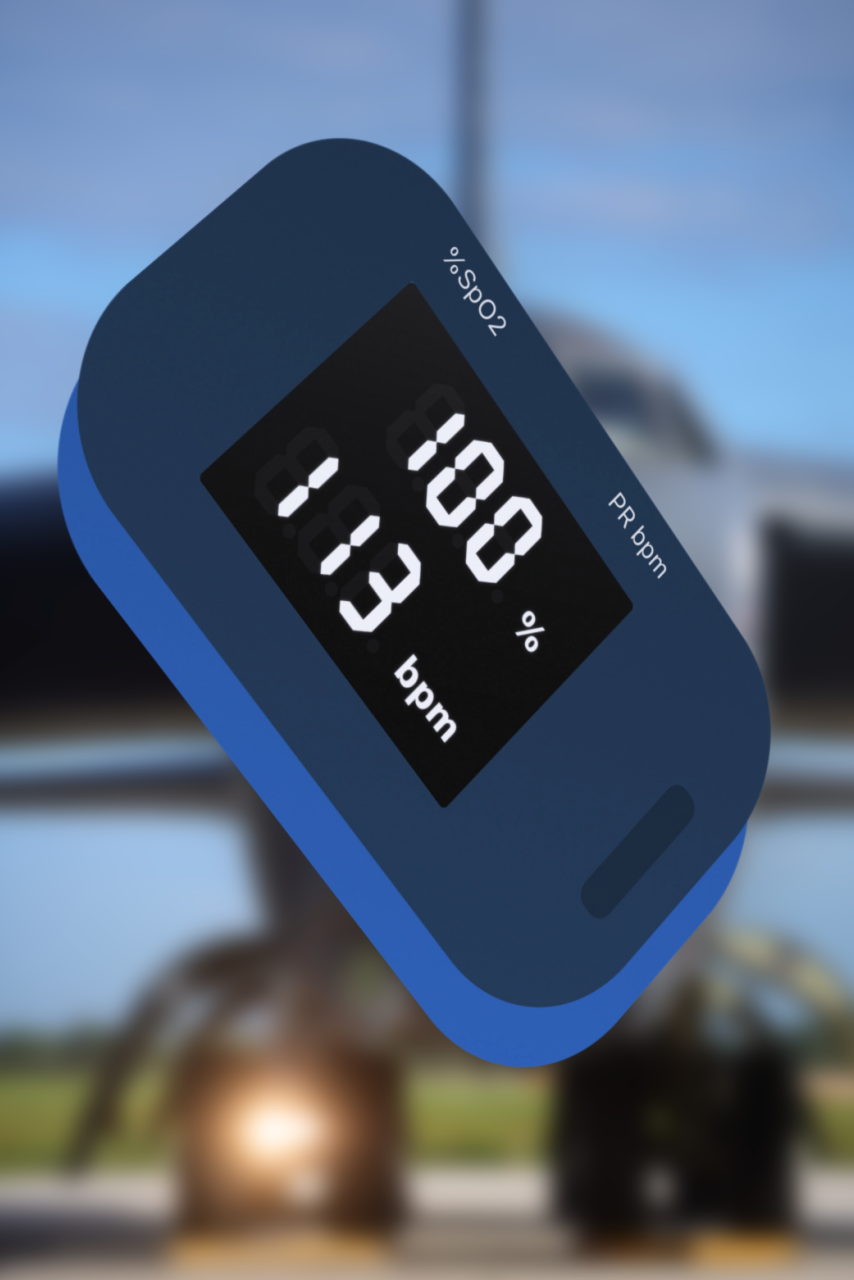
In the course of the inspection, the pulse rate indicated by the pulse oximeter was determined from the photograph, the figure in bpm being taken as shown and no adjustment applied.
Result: 113 bpm
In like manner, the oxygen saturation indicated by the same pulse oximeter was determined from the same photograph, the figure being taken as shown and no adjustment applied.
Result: 100 %
